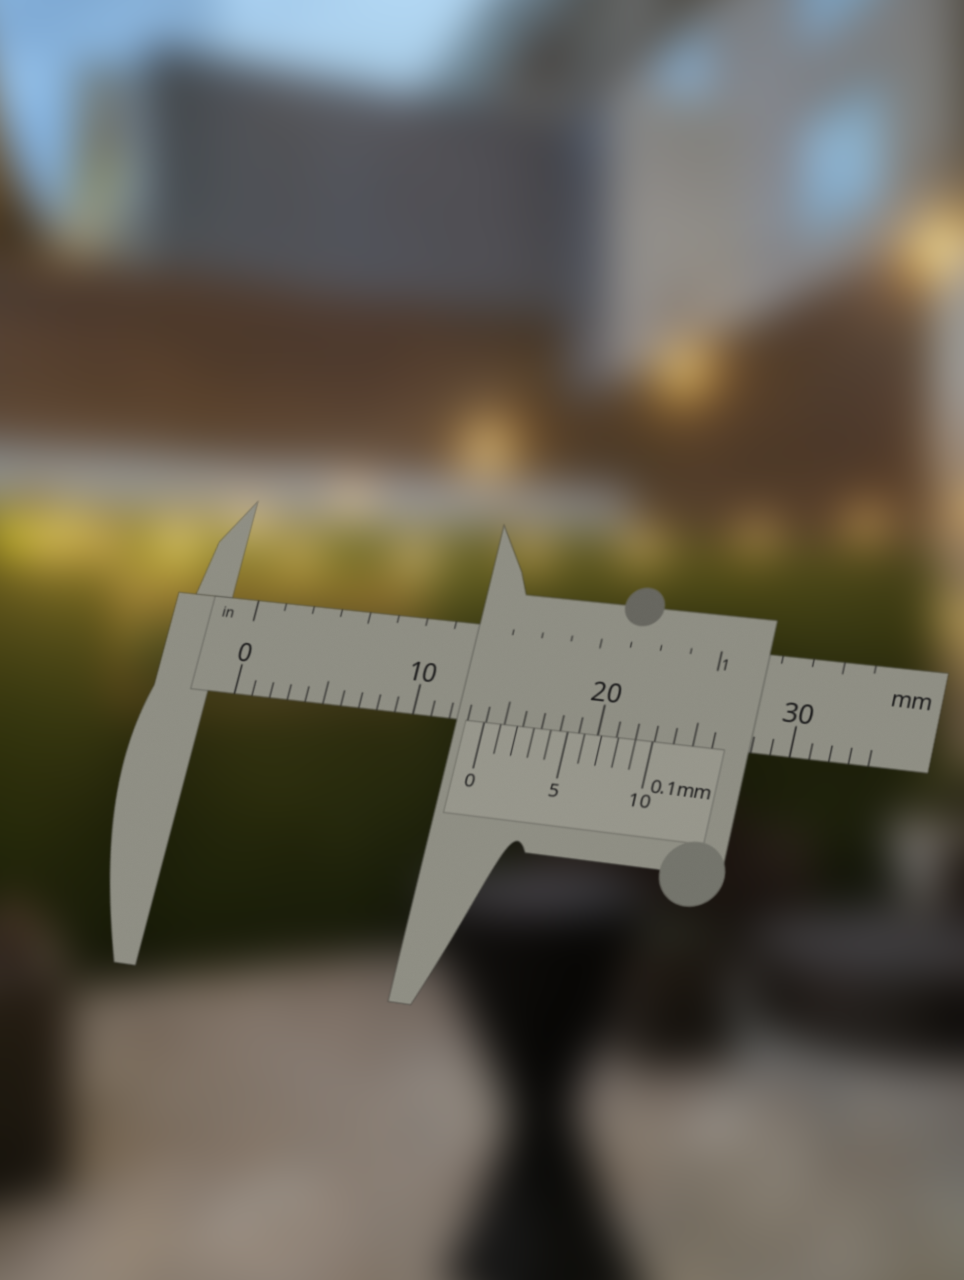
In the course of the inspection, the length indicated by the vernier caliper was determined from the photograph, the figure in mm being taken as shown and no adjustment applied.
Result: 13.9 mm
